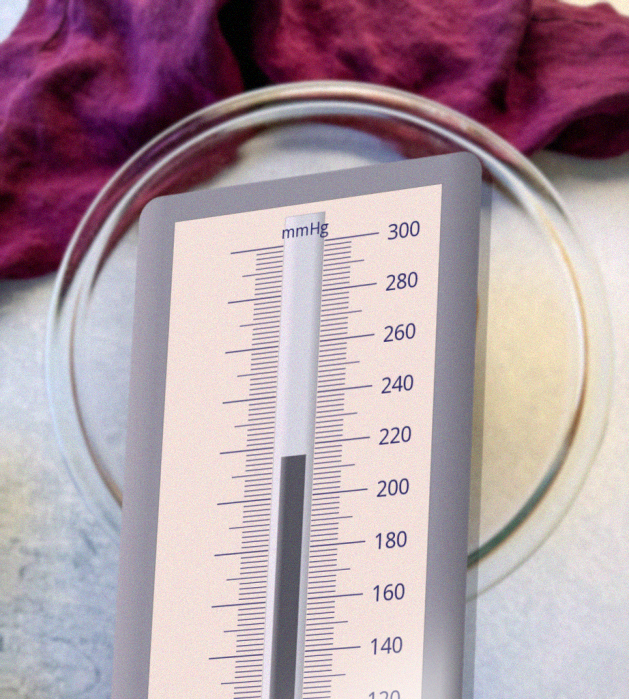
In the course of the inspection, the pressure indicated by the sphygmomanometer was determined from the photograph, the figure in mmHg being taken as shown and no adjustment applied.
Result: 216 mmHg
